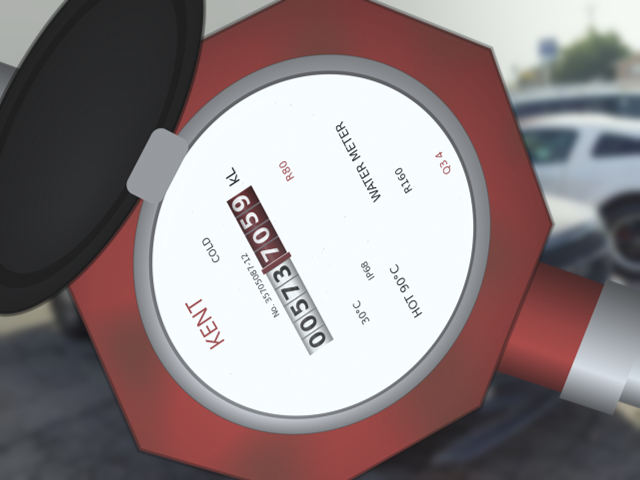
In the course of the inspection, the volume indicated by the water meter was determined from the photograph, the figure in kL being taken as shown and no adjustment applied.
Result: 573.7059 kL
